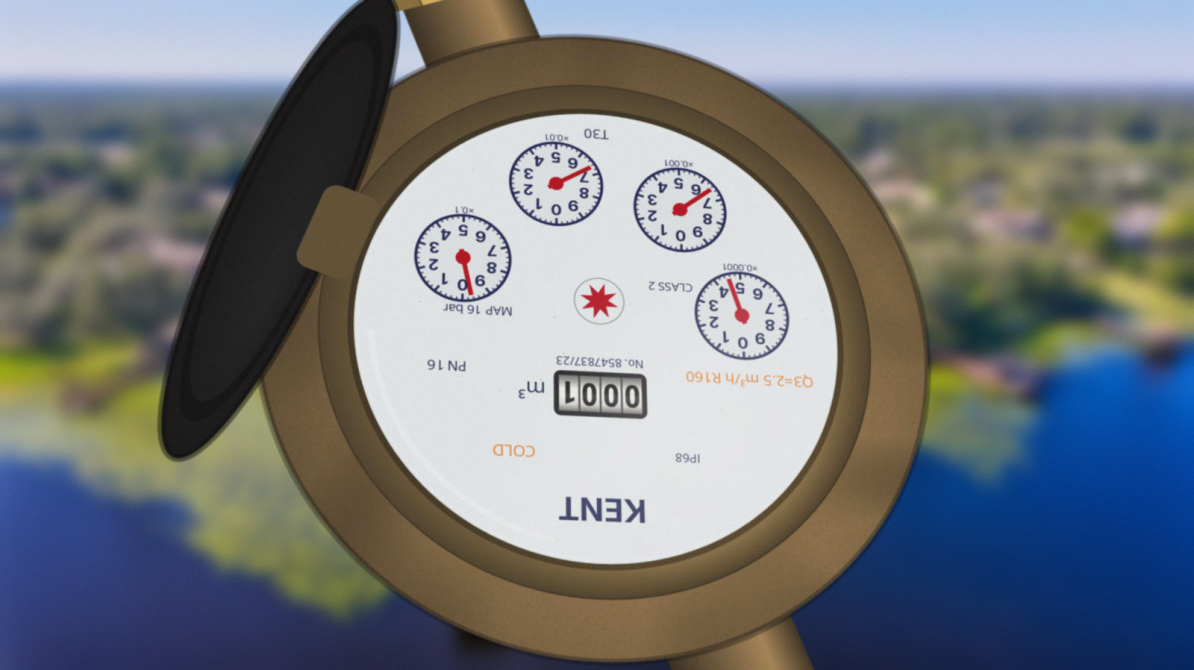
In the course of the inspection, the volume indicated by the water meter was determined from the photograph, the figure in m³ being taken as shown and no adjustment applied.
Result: 0.9664 m³
